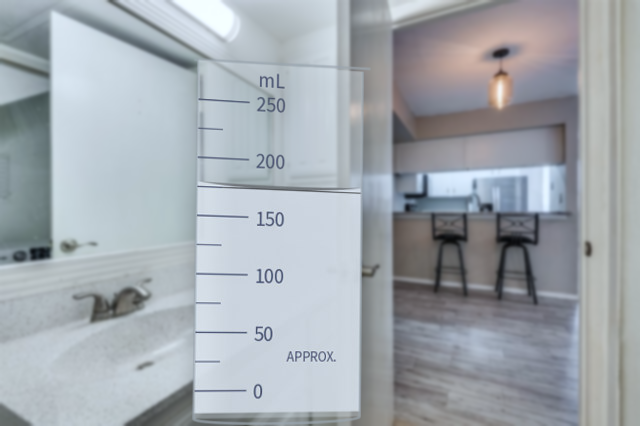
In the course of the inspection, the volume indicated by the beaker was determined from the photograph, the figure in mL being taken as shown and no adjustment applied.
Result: 175 mL
